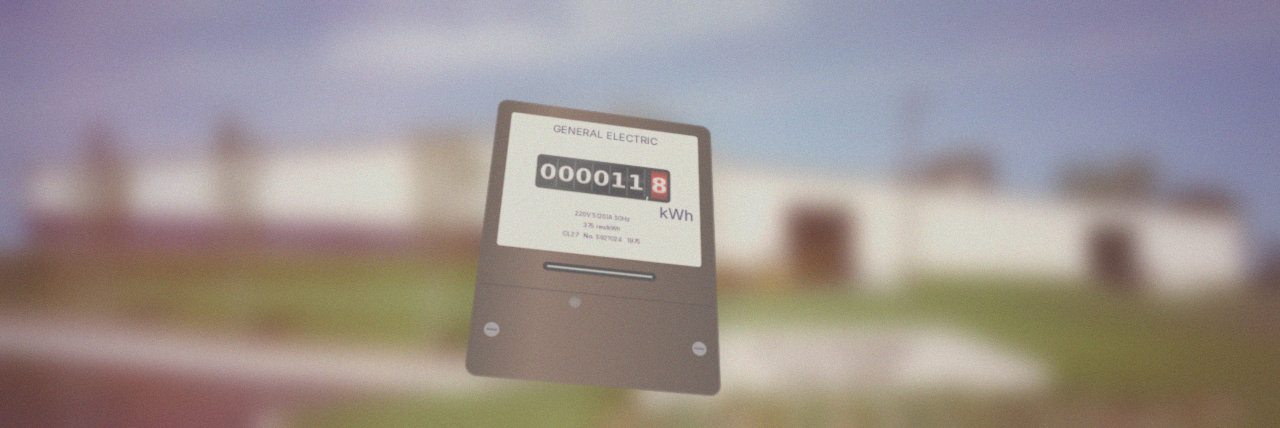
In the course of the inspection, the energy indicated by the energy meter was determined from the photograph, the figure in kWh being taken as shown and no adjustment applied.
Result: 11.8 kWh
